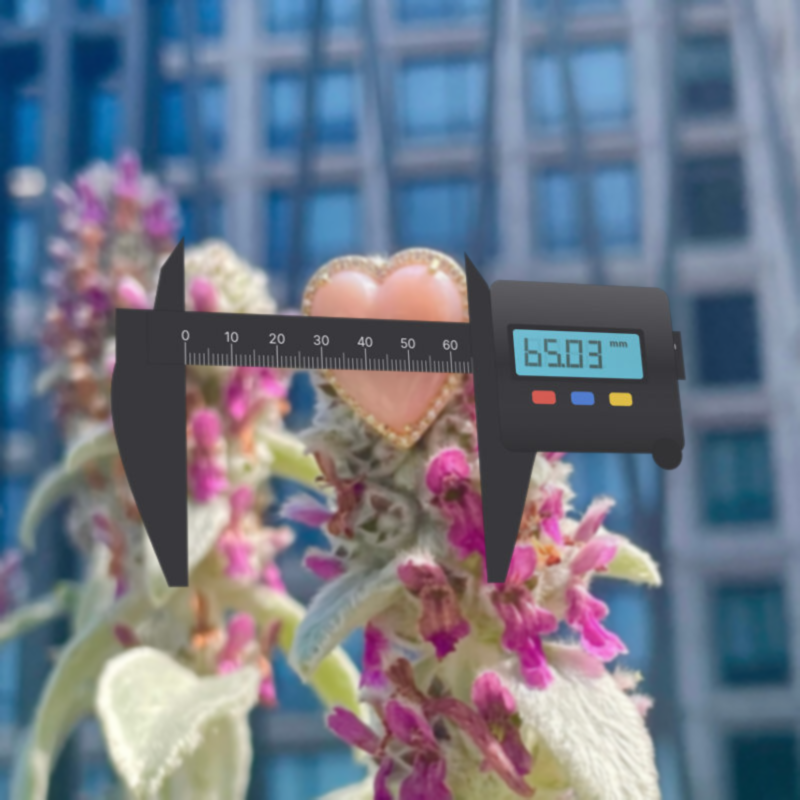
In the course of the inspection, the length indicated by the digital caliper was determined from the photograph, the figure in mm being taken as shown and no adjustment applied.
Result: 65.03 mm
